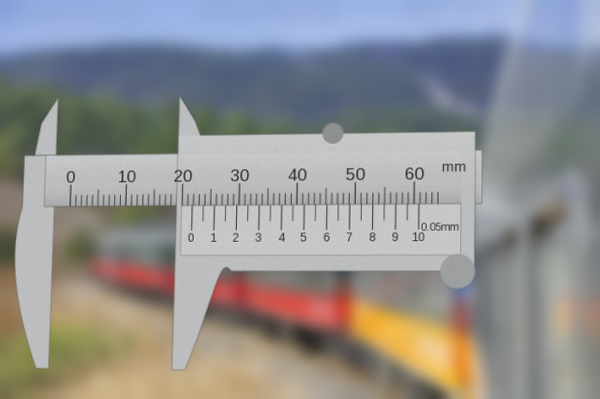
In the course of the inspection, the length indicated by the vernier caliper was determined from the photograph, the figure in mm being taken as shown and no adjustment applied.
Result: 21.8 mm
